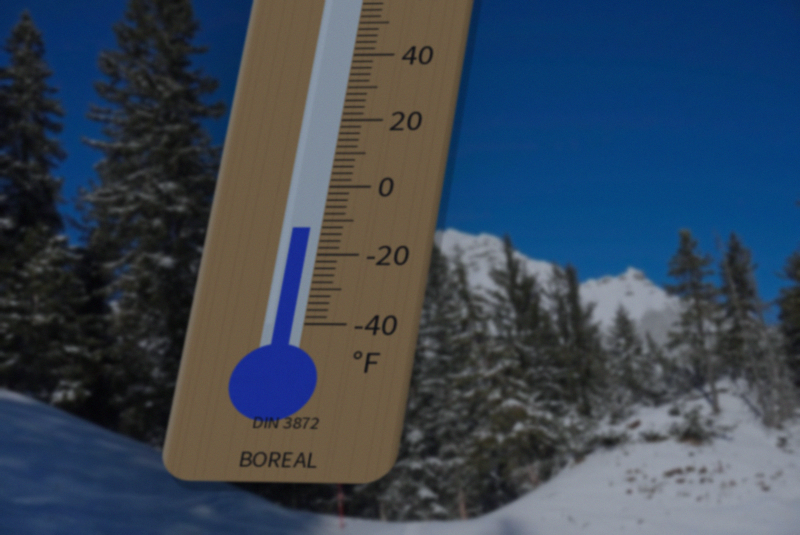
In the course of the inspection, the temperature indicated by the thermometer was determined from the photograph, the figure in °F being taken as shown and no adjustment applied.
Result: -12 °F
